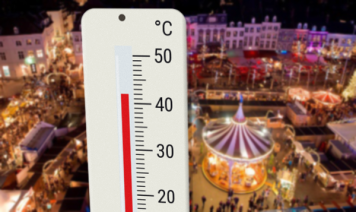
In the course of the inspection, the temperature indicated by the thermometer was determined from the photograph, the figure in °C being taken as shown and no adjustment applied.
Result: 42 °C
